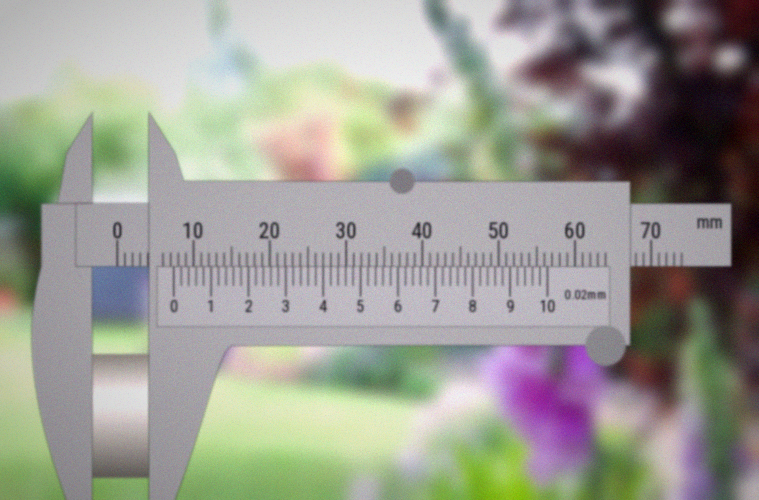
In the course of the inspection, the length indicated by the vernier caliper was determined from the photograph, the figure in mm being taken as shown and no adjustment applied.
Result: 7.4 mm
